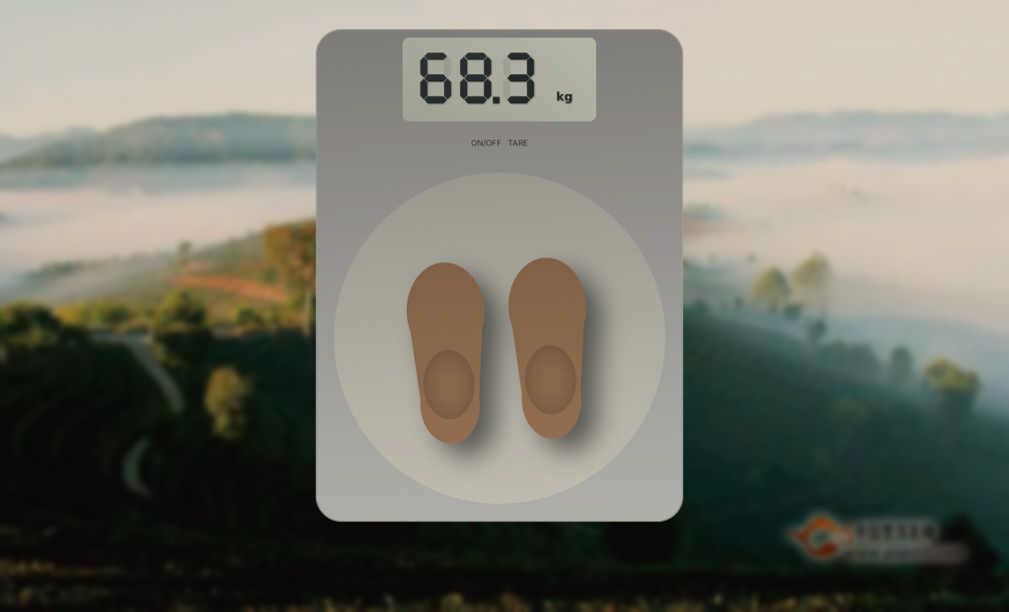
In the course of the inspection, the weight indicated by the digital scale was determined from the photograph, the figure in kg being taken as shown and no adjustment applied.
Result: 68.3 kg
